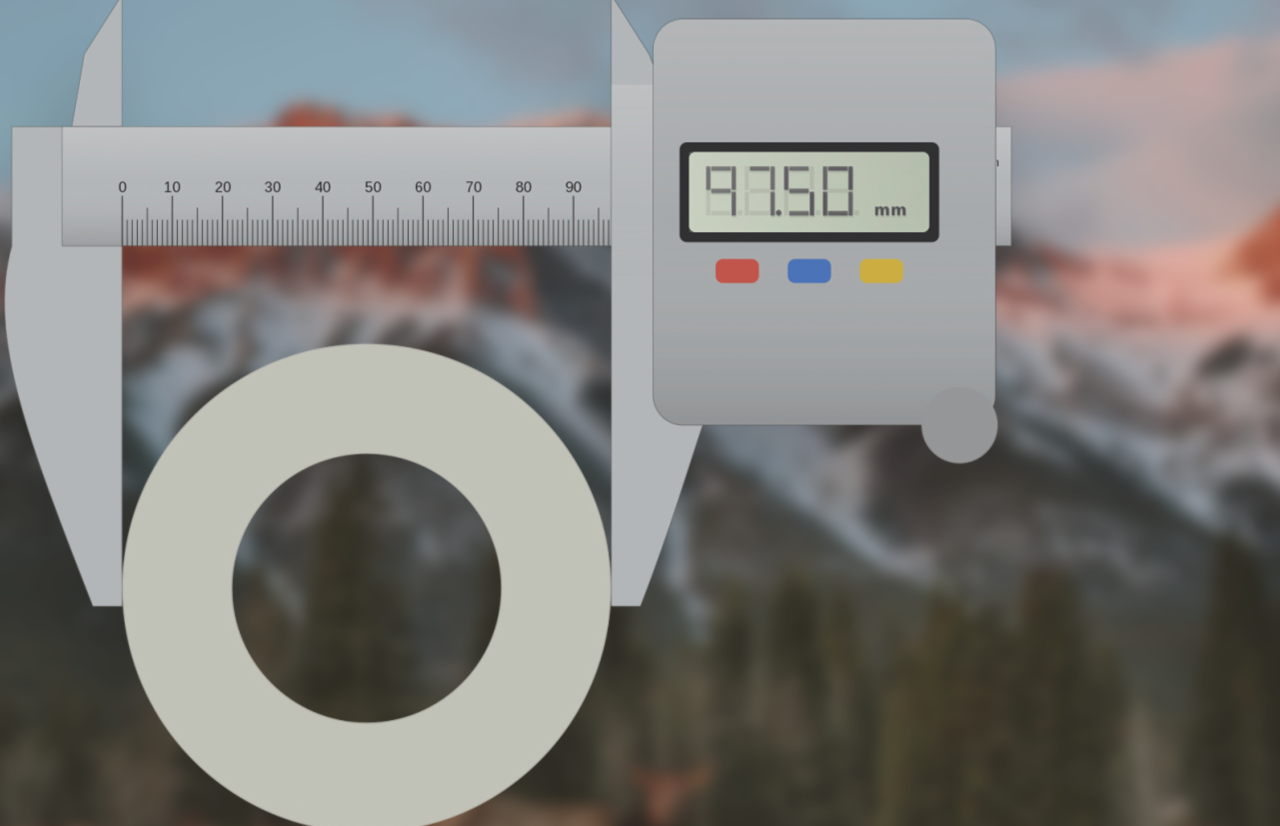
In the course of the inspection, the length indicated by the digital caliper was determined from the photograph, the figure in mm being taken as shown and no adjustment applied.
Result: 97.50 mm
